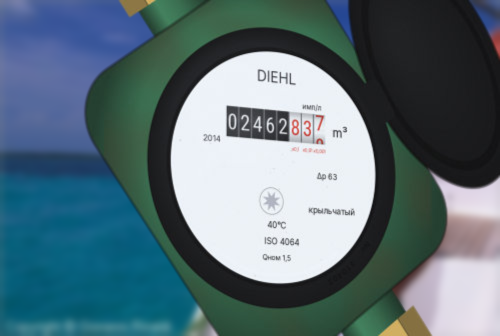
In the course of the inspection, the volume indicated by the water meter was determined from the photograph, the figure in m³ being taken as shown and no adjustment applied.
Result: 2462.837 m³
